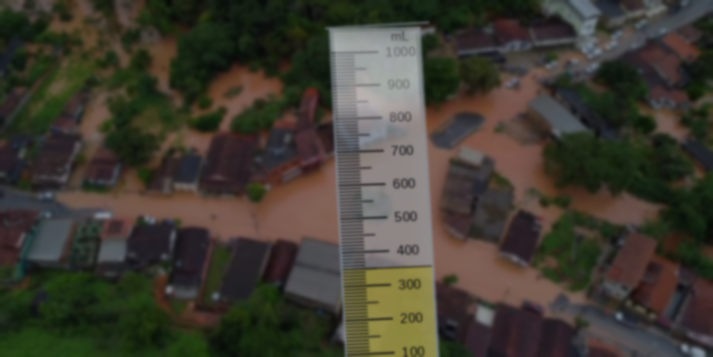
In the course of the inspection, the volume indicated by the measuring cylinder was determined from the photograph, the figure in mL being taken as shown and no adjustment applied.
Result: 350 mL
